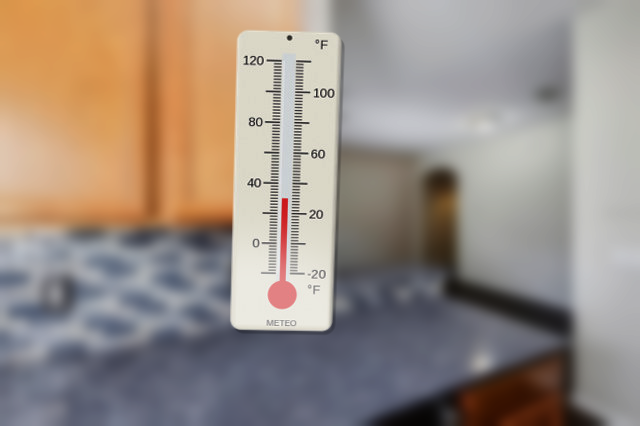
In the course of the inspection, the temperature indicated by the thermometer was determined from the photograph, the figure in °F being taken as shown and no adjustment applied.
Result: 30 °F
